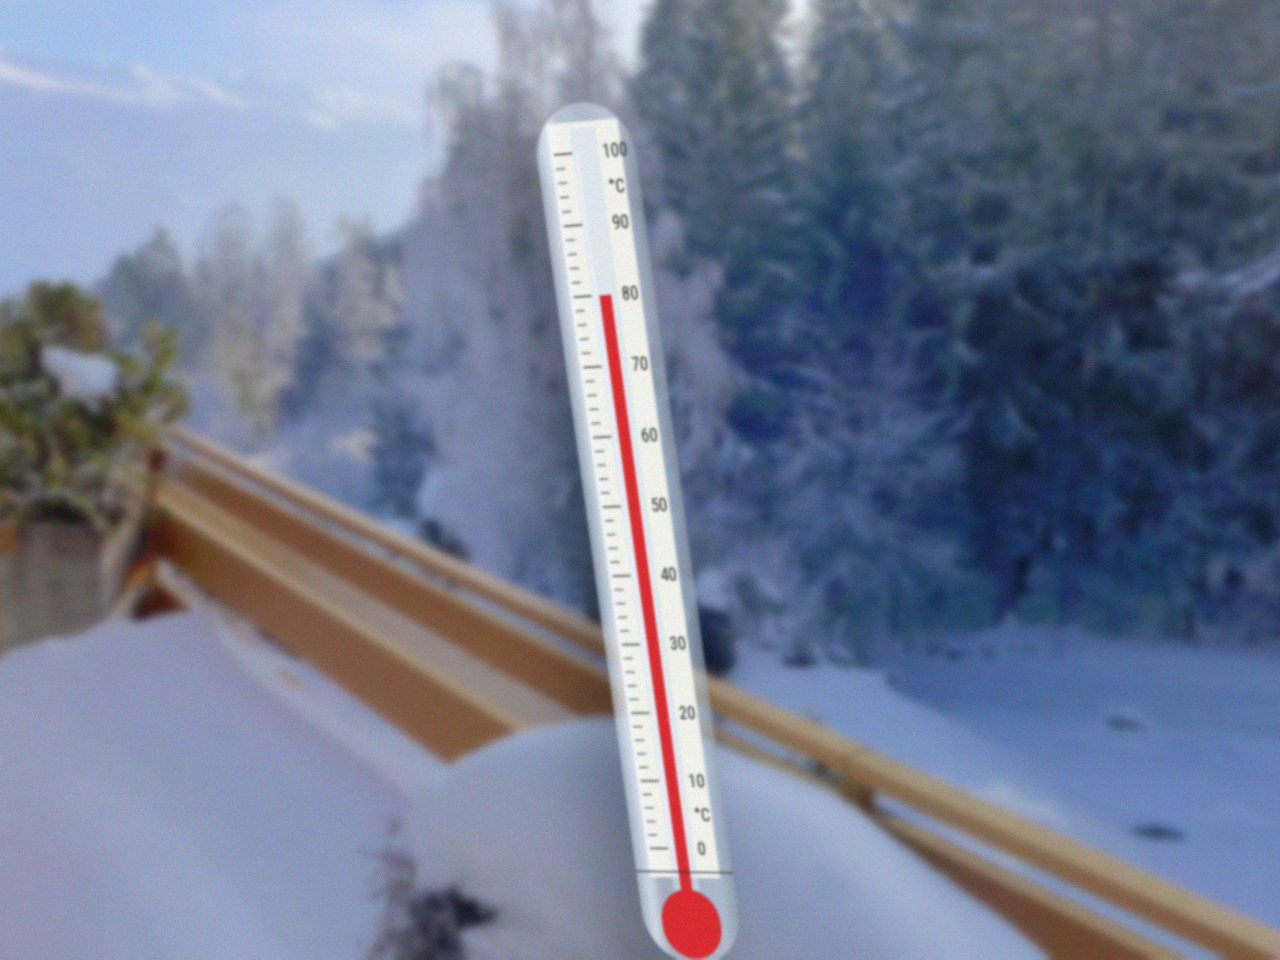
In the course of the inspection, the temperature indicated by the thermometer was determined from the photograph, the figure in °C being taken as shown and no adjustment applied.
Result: 80 °C
